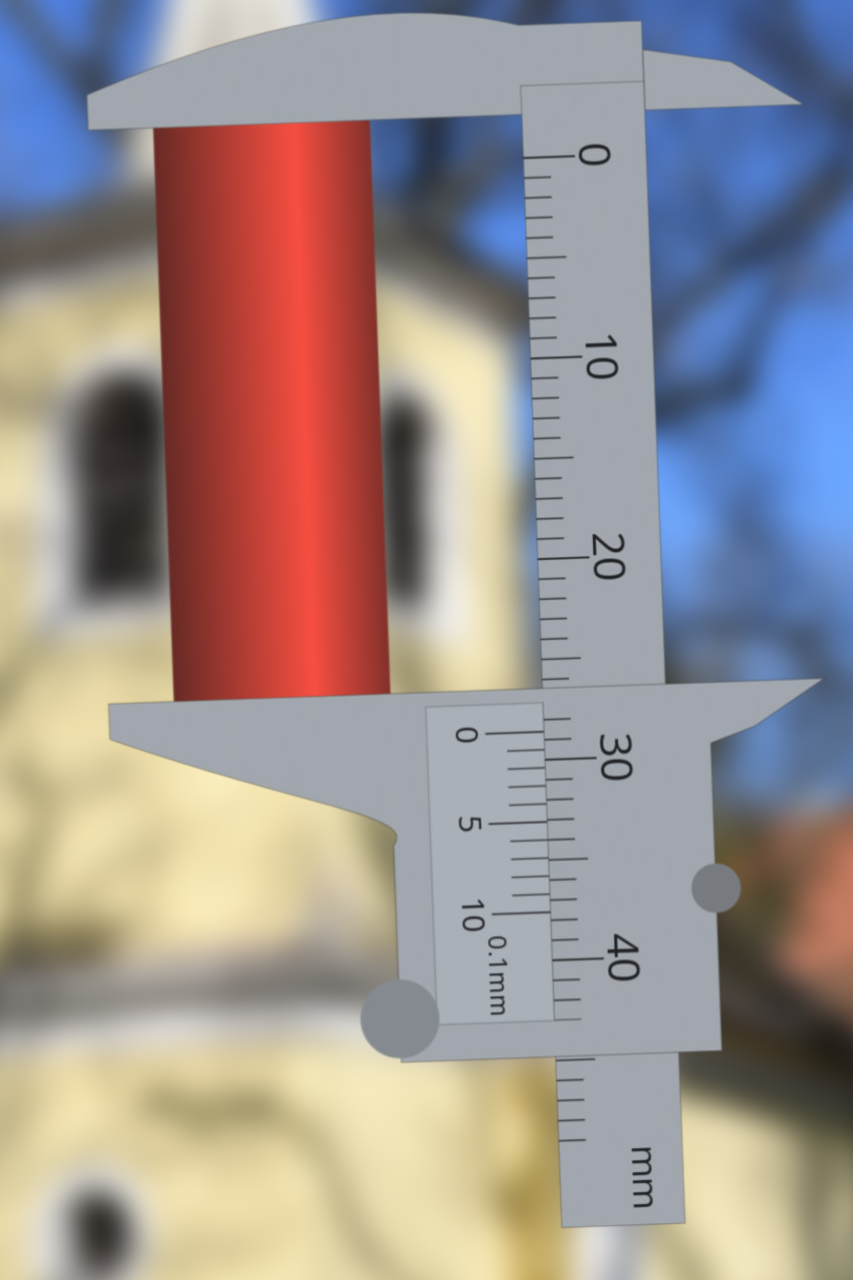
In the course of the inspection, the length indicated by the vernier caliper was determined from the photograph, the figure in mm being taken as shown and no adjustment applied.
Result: 28.6 mm
